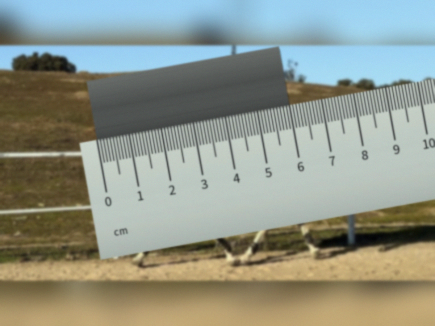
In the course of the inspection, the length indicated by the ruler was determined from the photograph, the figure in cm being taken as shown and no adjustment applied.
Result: 6 cm
